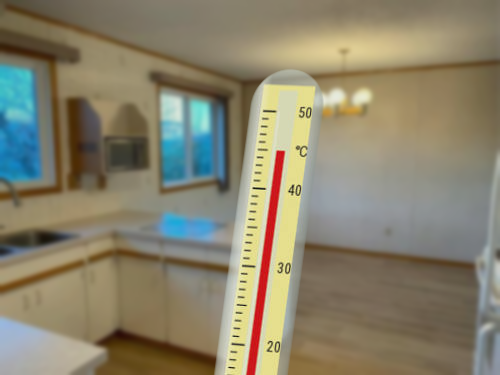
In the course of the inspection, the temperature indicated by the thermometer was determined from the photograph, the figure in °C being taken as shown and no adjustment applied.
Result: 45 °C
